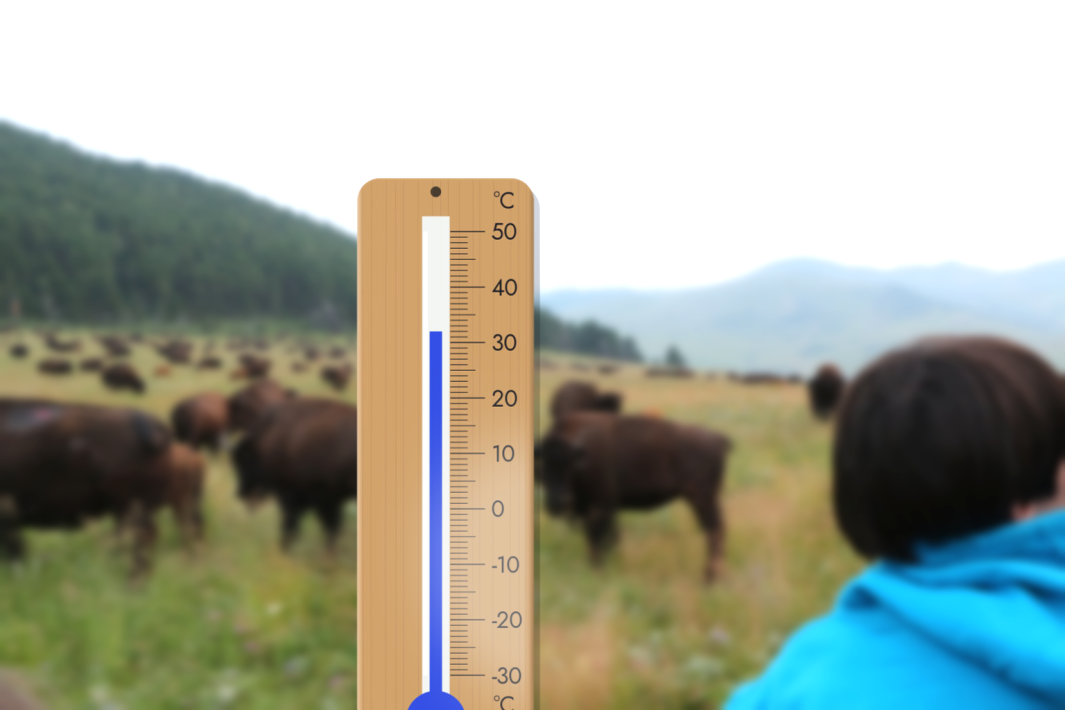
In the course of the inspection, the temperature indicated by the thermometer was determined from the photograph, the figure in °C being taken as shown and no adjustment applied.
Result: 32 °C
